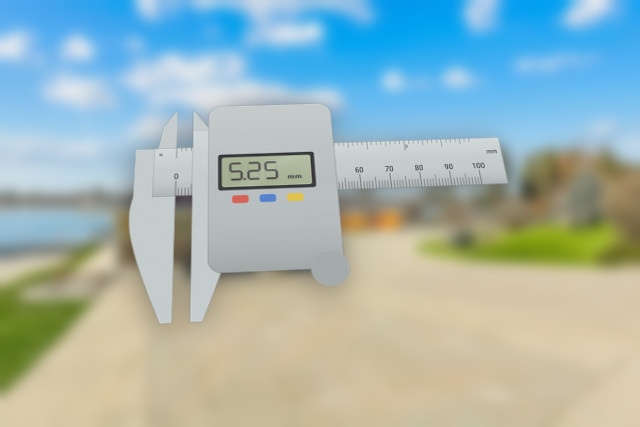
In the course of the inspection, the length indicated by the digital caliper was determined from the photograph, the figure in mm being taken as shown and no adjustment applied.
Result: 5.25 mm
